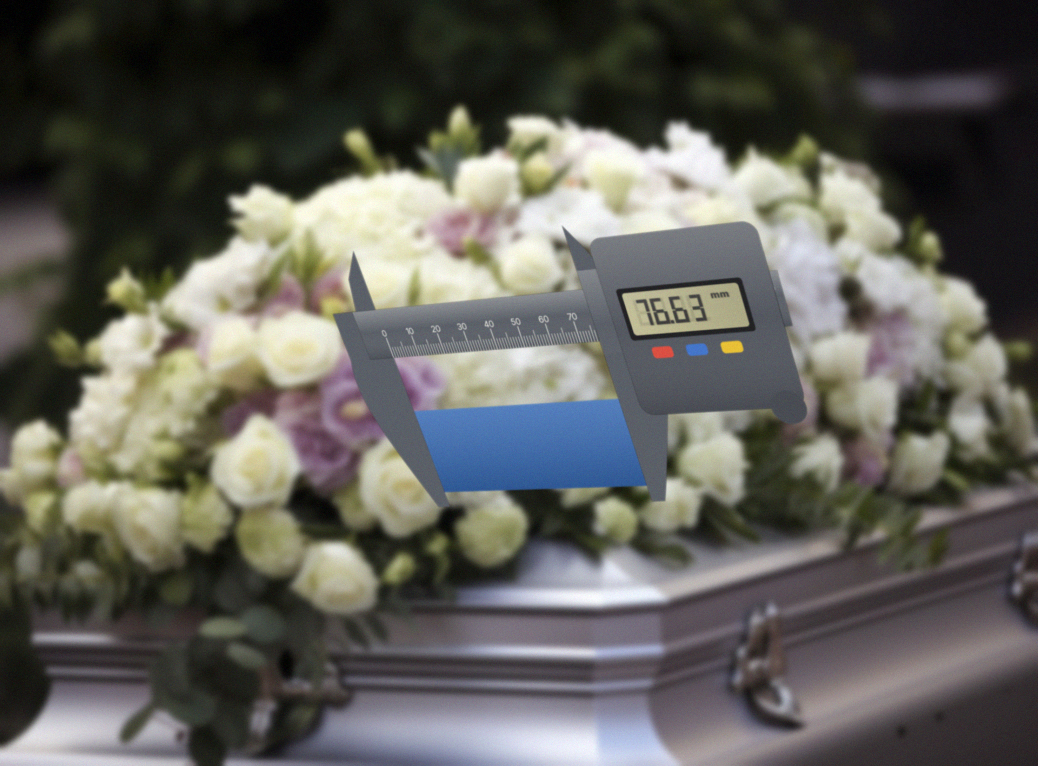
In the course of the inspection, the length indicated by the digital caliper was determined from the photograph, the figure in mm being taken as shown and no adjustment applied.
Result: 76.63 mm
